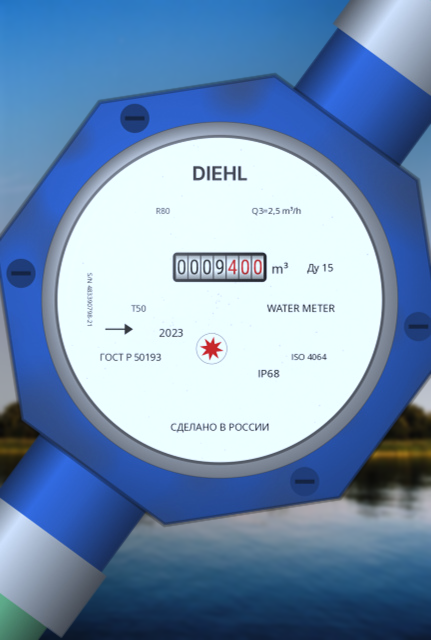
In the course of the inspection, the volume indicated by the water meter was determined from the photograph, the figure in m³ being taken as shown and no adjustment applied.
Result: 9.400 m³
